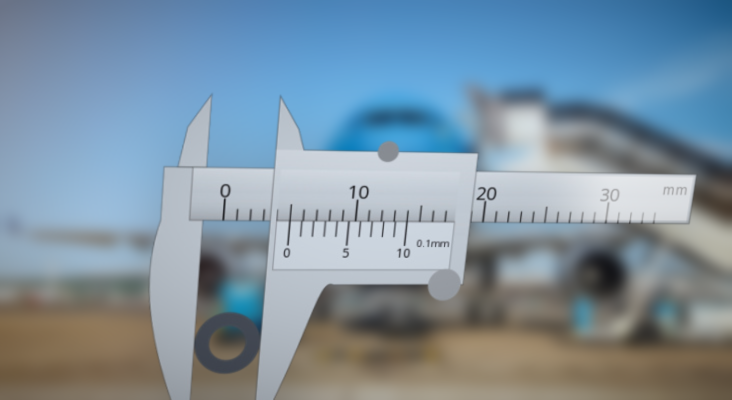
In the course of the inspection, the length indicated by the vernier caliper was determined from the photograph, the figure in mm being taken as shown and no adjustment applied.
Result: 5.0 mm
